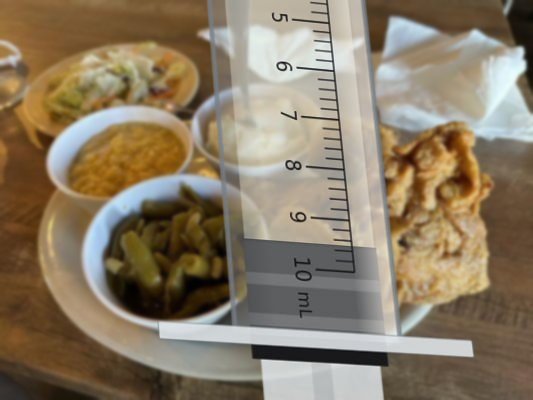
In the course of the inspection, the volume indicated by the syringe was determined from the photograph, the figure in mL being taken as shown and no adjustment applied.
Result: 9.5 mL
